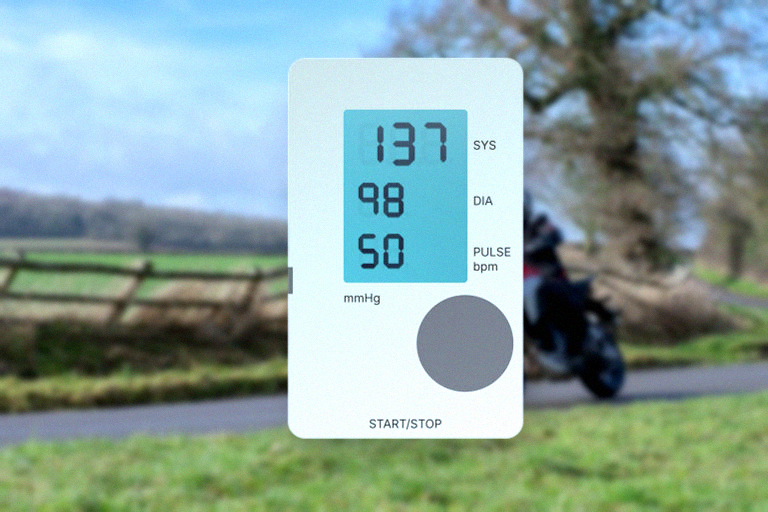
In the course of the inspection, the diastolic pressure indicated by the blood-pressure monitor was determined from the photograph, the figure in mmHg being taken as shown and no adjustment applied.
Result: 98 mmHg
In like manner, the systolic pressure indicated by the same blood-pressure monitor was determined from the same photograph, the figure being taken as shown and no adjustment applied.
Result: 137 mmHg
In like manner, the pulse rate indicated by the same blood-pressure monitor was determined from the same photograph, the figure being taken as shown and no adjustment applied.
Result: 50 bpm
